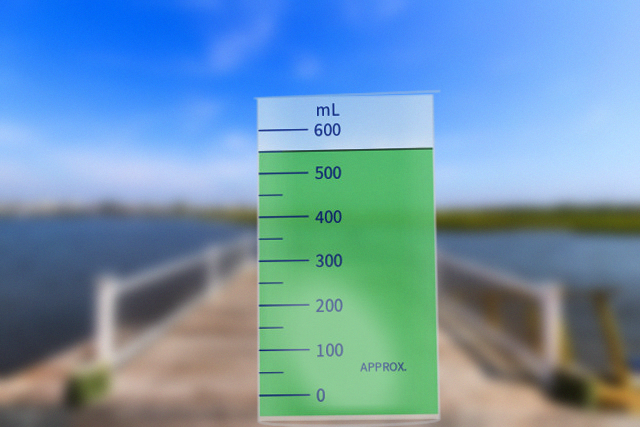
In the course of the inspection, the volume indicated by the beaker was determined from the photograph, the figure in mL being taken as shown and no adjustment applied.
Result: 550 mL
